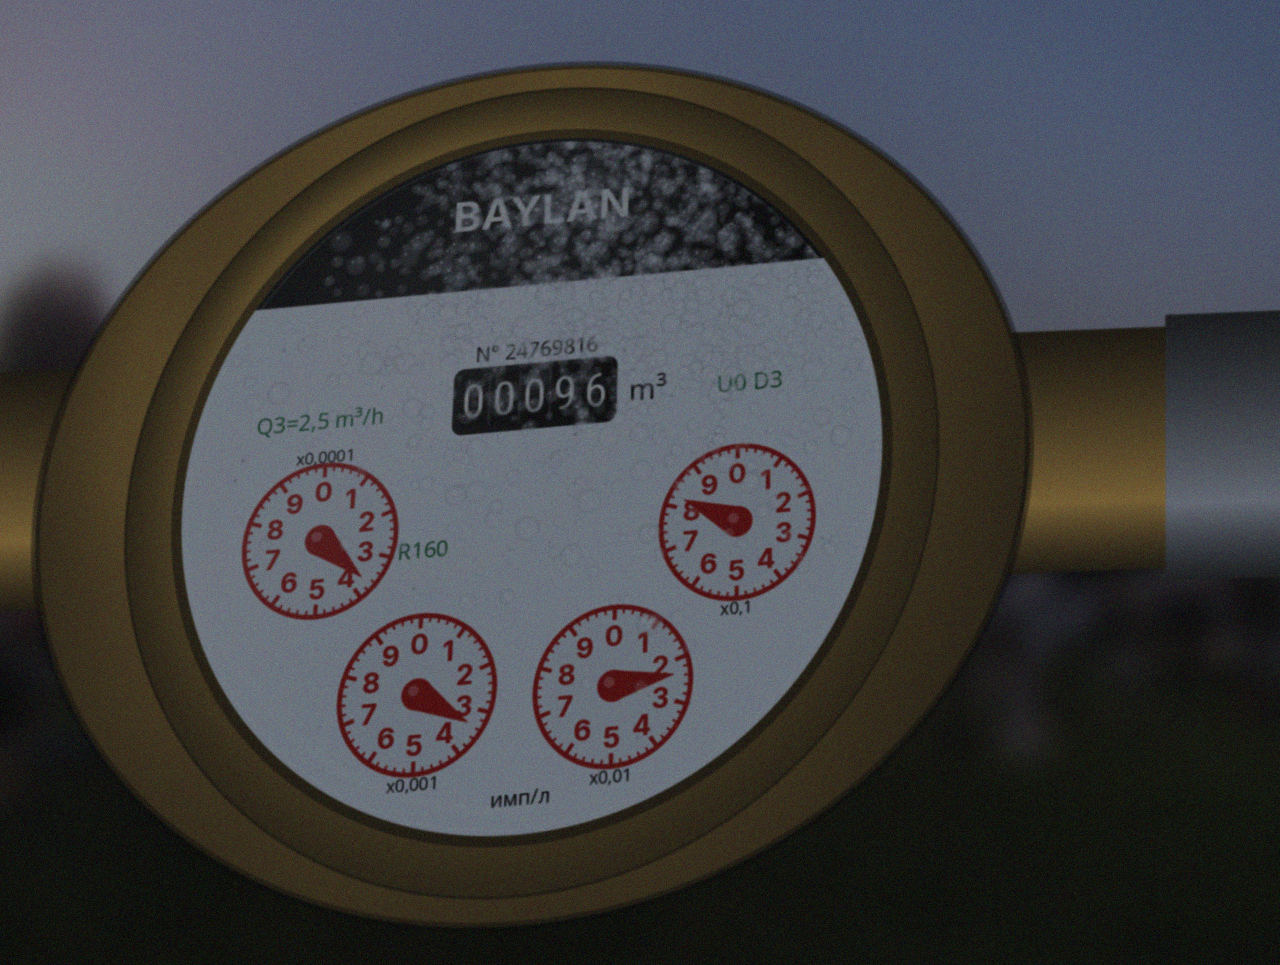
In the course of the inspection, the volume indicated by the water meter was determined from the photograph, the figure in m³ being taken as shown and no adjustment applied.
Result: 96.8233 m³
